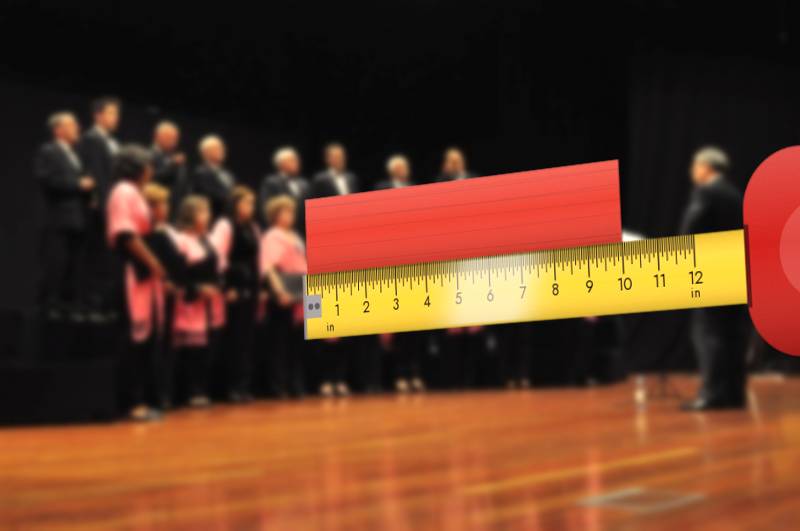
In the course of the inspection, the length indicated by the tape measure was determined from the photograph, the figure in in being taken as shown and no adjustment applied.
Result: 10 in
